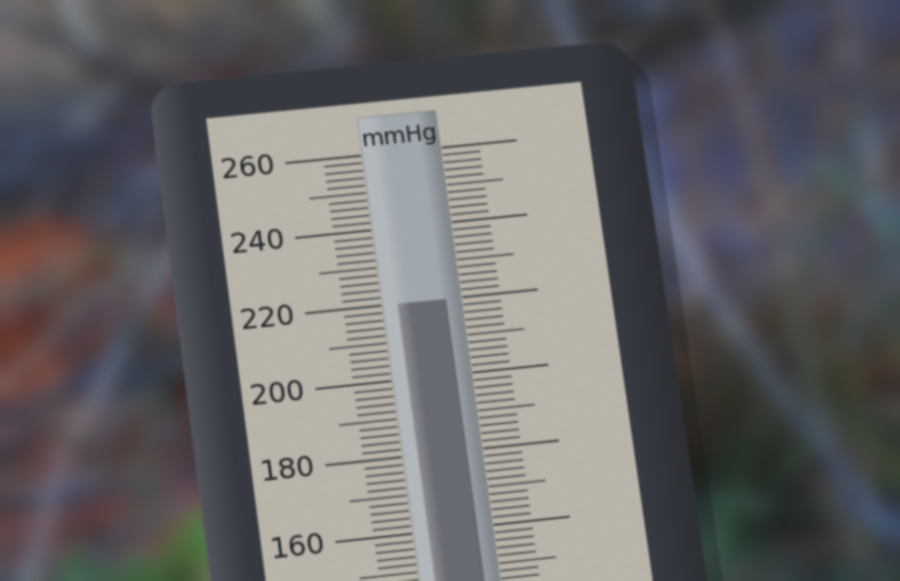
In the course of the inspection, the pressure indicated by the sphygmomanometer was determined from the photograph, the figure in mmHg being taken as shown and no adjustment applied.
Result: 220 mmHg
